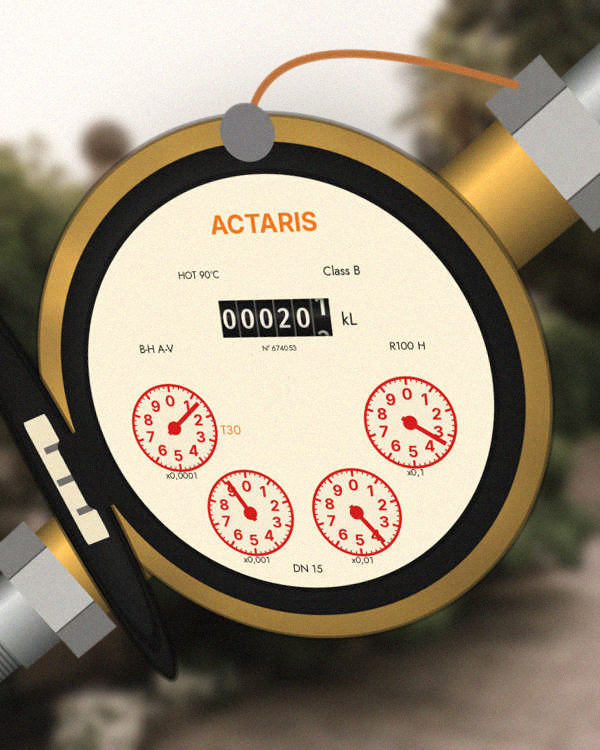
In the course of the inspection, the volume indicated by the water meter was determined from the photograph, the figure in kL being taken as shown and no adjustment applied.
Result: 201.3391 kL
